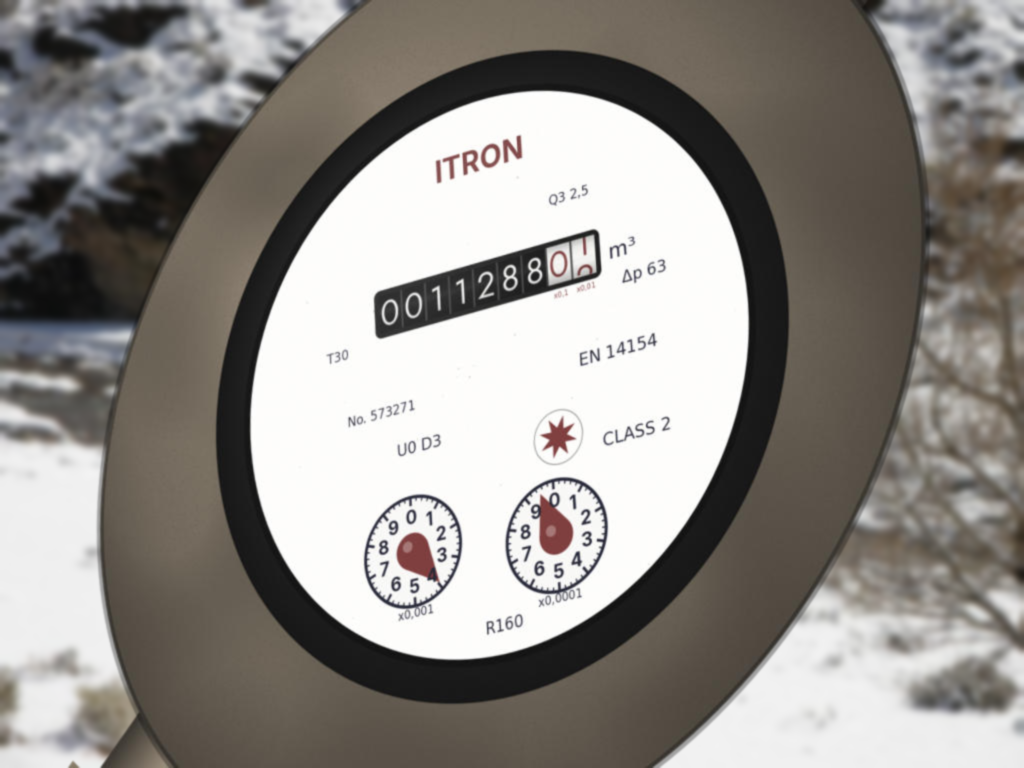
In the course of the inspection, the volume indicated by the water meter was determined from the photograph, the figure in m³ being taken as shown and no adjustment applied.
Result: 11288.0139 m³
